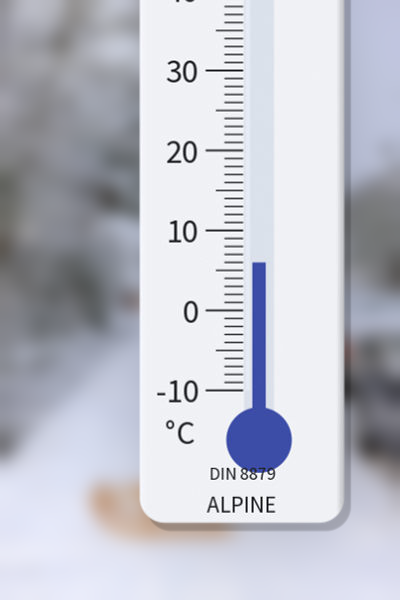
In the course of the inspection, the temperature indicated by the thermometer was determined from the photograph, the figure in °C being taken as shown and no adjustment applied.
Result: 6 °C
